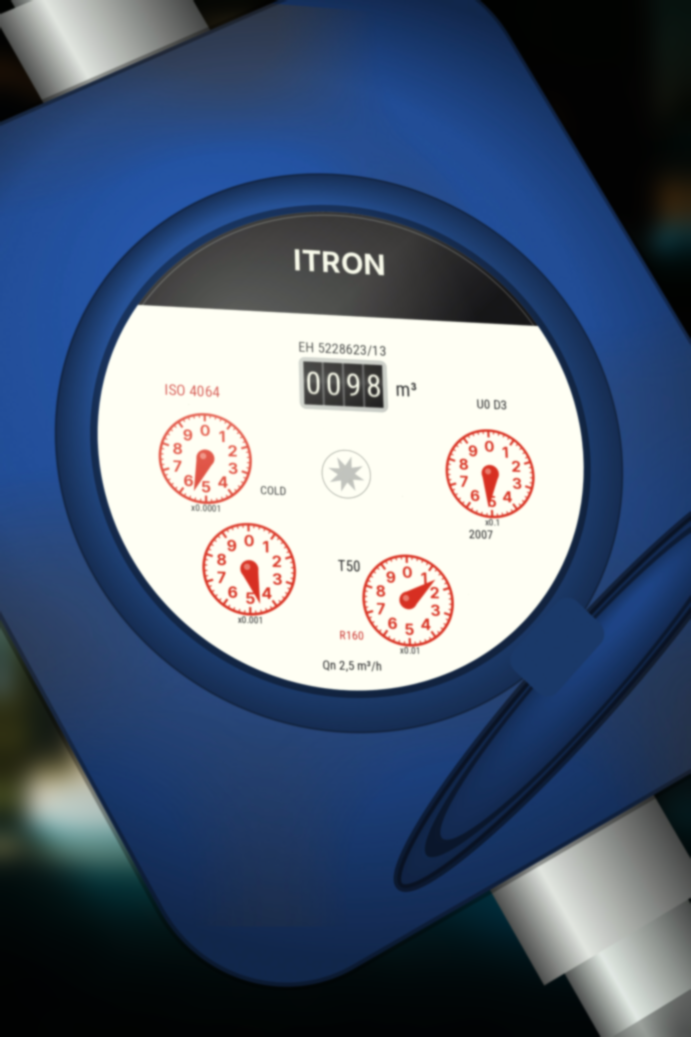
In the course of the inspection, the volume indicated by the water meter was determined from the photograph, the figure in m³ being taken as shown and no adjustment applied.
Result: 98.5145 m³
